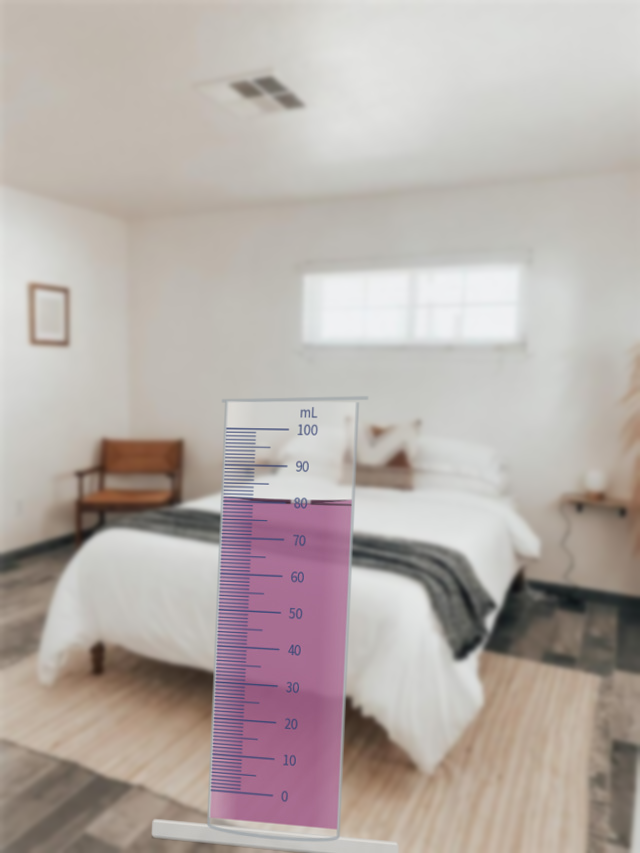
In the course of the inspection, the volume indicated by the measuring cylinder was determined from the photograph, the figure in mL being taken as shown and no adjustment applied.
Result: 80 mL
